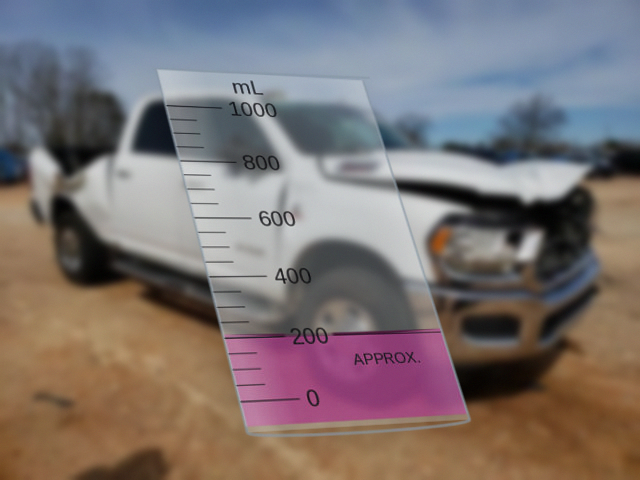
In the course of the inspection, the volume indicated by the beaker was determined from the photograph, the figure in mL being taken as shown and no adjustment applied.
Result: 200 mL
